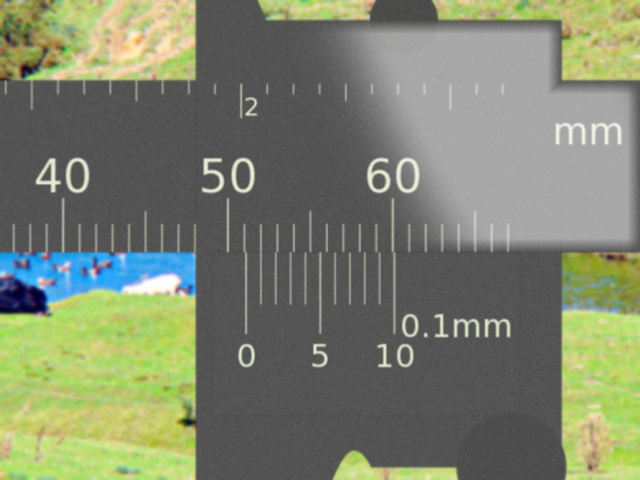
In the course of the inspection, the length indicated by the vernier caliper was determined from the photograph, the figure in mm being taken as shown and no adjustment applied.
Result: 51.1 mm
